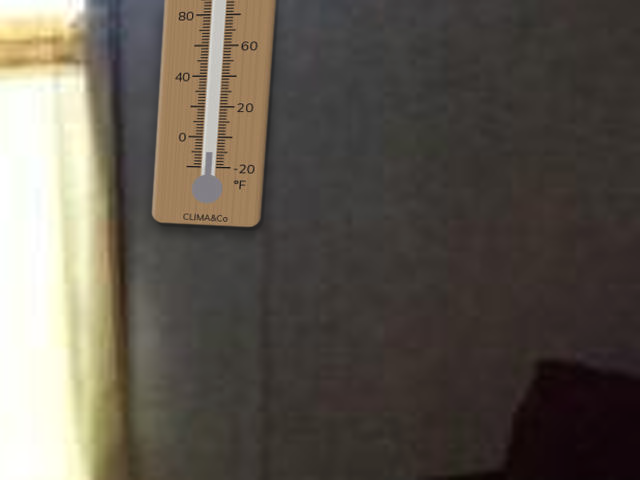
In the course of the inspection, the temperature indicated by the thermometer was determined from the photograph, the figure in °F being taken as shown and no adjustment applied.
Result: -10 °F
